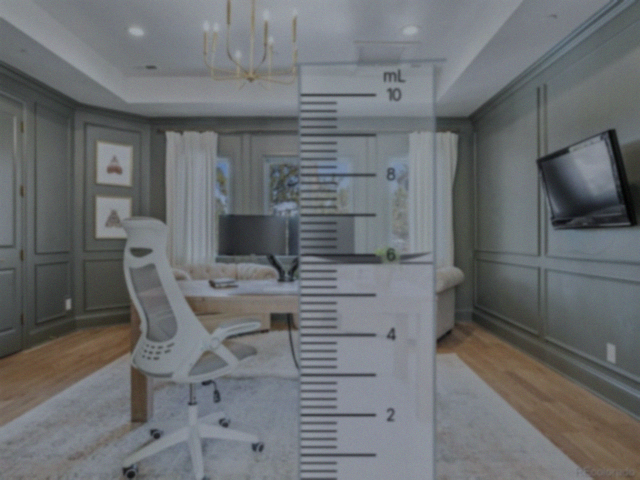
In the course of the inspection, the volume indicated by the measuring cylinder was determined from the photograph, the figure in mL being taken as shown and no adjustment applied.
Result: 5.8 mL
